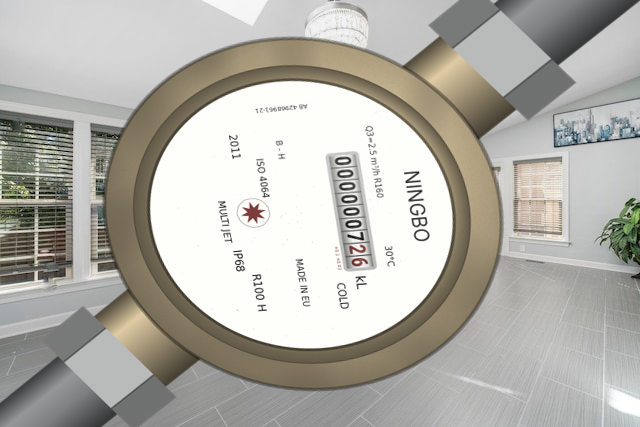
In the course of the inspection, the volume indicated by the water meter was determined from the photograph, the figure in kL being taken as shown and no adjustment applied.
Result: 7.26 kL
